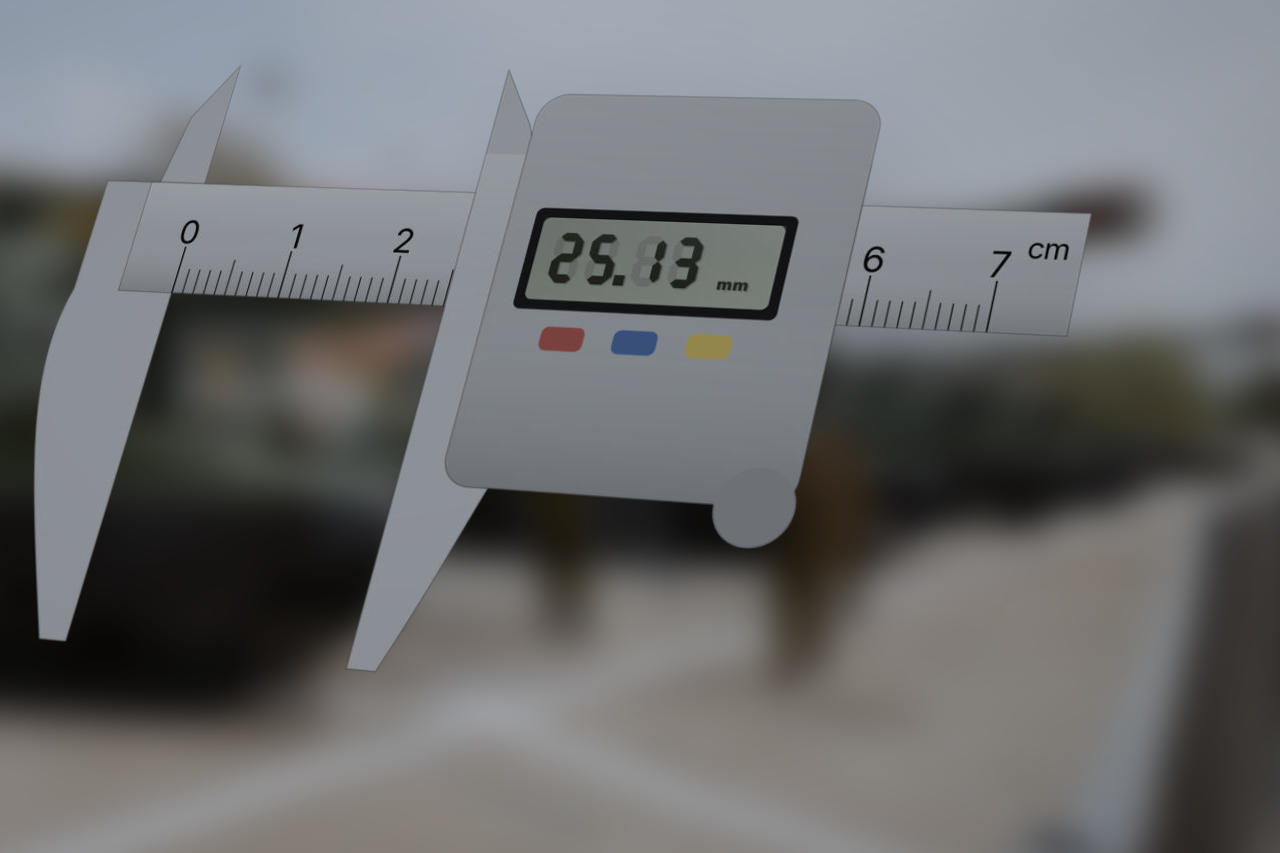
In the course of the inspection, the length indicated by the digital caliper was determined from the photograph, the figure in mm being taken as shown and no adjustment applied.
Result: 25.13 mm
